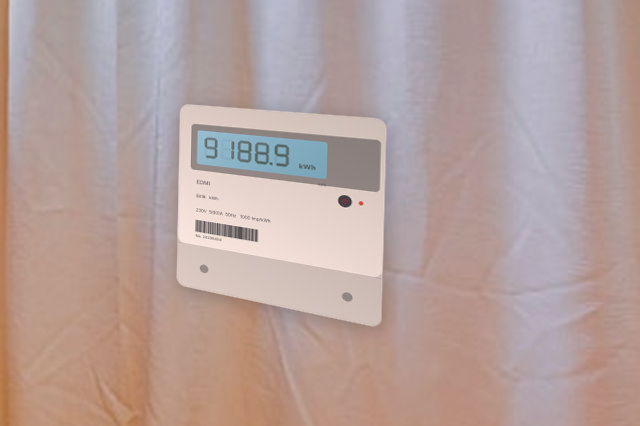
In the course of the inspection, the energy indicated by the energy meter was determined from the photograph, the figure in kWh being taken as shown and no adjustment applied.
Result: 9188.9 kWh
